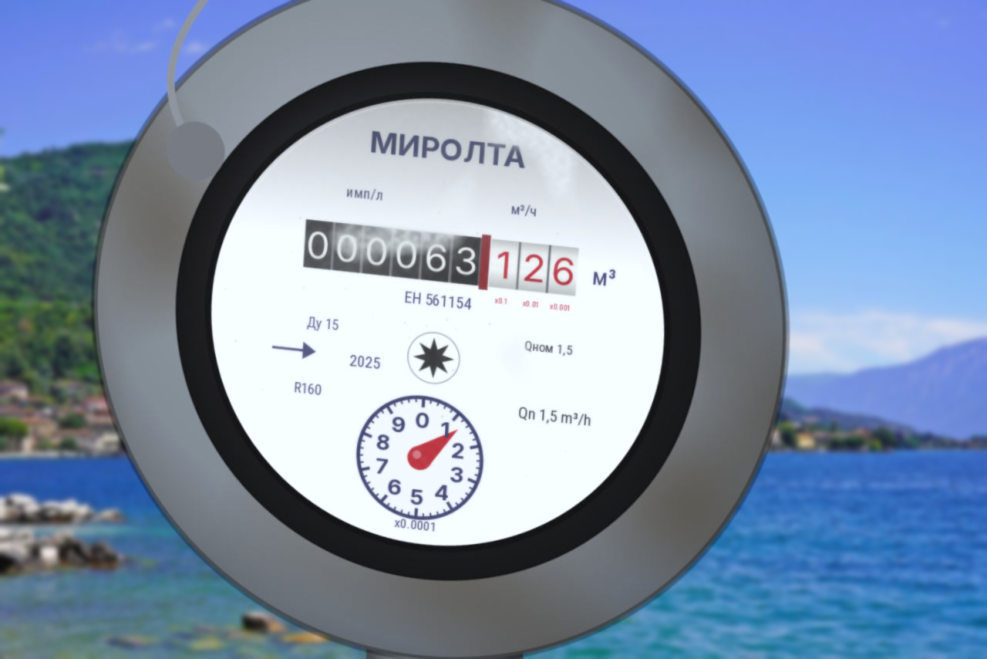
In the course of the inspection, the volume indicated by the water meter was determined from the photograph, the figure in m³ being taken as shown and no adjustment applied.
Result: 63.1261 m³
